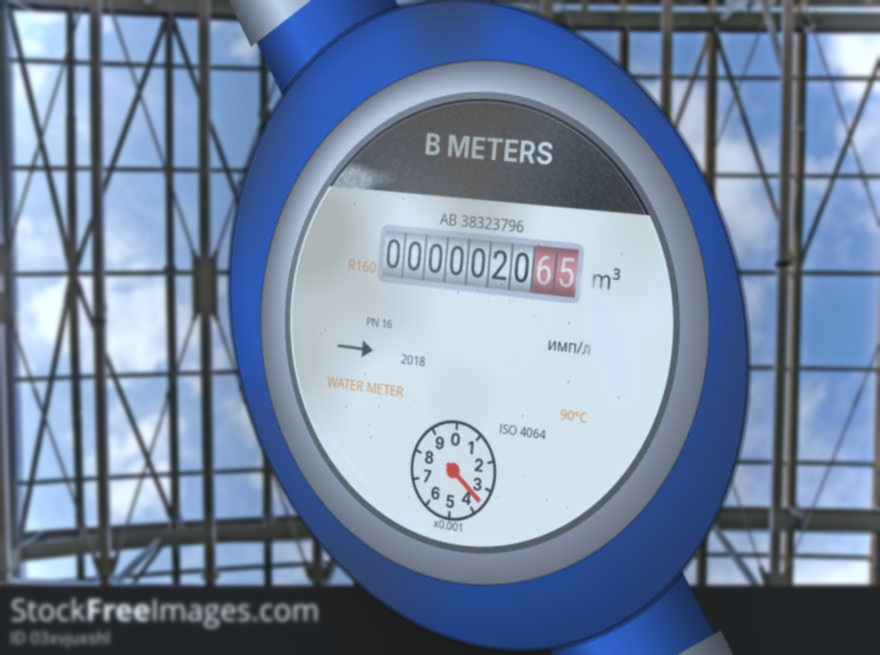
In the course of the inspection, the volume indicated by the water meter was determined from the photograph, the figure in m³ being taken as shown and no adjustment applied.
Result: 20.653 m³
